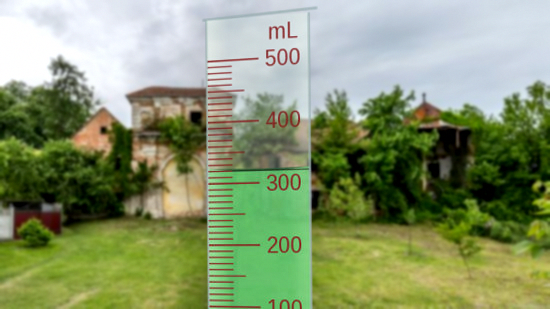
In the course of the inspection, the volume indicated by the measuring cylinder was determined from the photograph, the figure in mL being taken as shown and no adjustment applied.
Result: 320 mL
